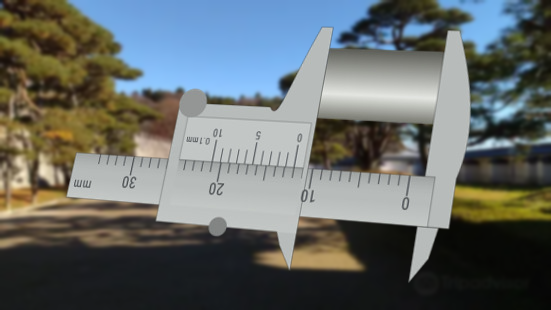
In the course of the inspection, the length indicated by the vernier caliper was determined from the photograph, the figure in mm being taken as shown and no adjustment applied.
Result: 12.0 mm
